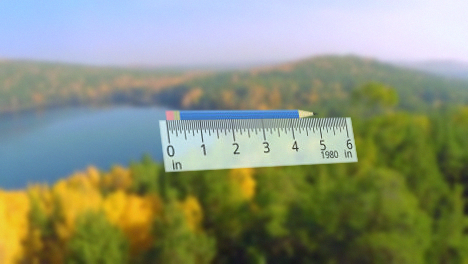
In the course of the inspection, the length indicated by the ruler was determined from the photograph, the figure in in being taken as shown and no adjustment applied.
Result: 5 in
